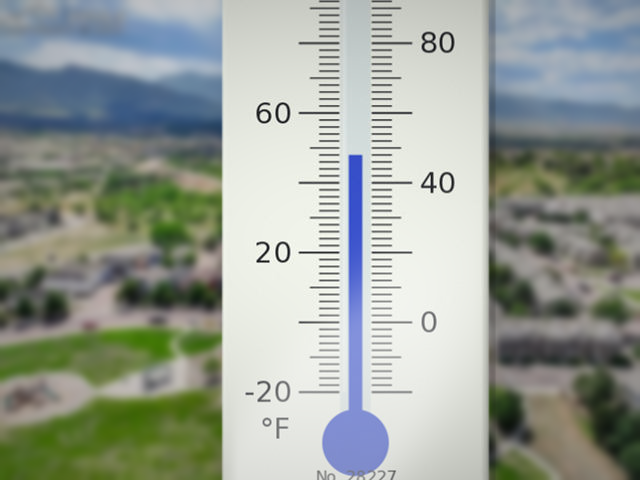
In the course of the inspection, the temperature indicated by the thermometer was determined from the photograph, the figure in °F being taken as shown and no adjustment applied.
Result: 48 °F
